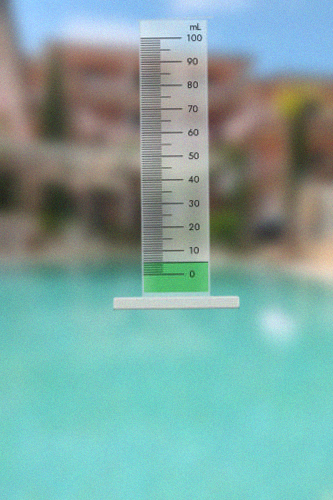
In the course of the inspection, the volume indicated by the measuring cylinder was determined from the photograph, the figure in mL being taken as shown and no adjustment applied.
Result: 5 mL
